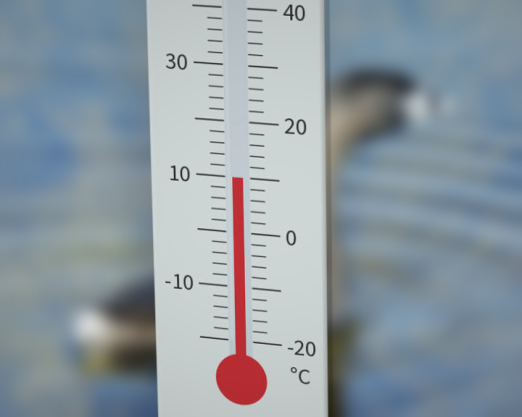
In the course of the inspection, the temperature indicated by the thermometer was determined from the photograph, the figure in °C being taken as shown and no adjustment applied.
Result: 10 °C
